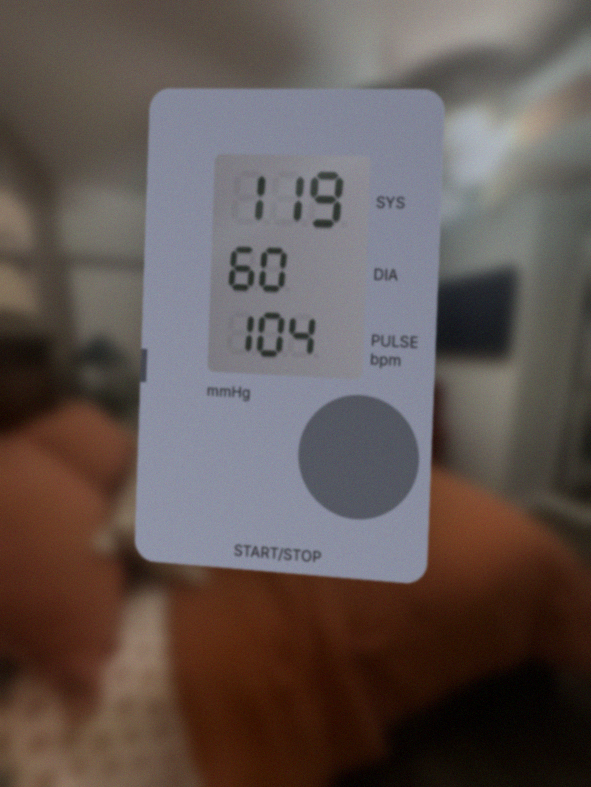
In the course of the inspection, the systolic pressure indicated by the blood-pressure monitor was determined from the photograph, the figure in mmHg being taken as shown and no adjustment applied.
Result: 119 mmHg
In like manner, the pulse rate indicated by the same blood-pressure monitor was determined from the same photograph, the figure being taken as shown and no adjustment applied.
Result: 104 bpm
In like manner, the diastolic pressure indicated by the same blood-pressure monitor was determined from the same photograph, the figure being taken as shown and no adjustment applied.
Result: 60 mmHg
